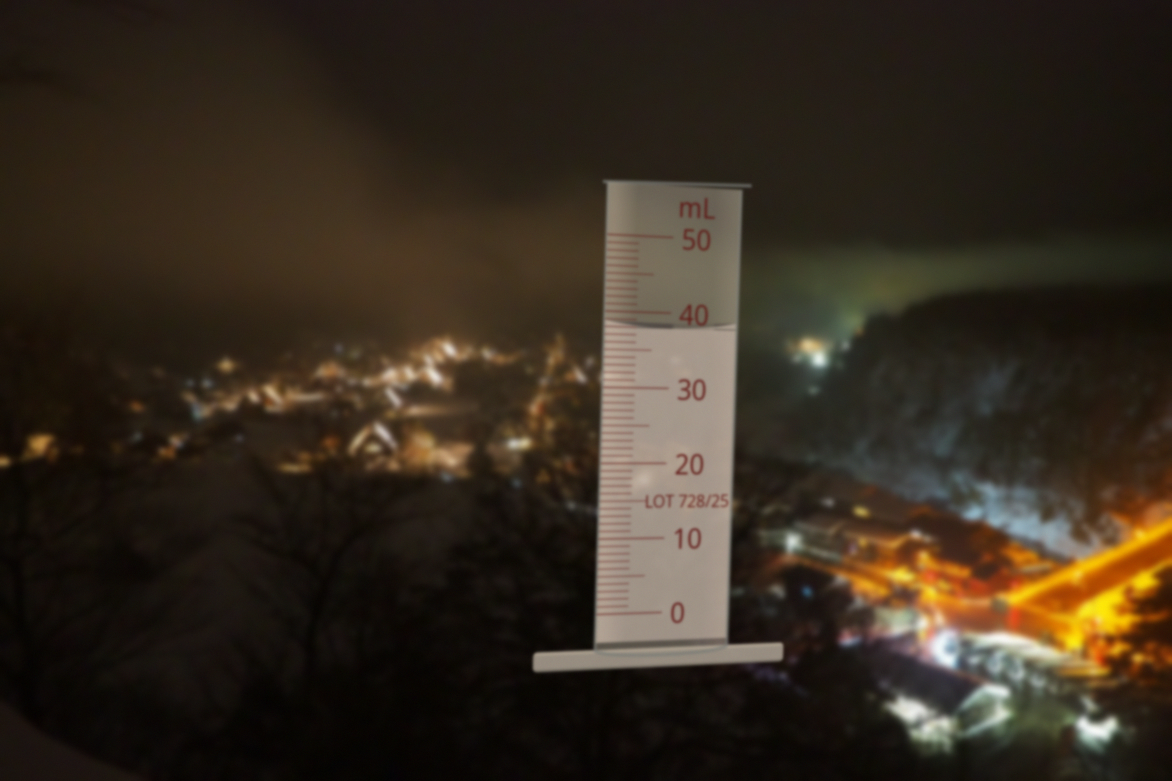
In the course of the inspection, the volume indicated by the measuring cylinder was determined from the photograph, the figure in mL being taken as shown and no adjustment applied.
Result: 38 mL
